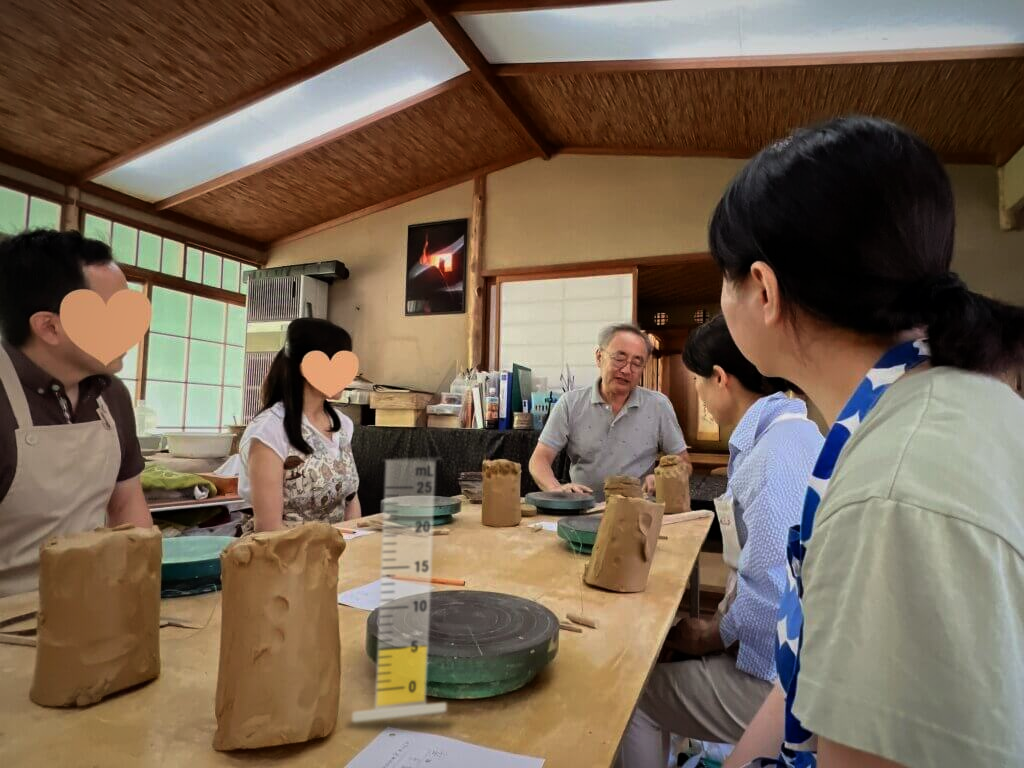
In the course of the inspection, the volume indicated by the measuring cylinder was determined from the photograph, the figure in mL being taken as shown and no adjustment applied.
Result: 5 mL
